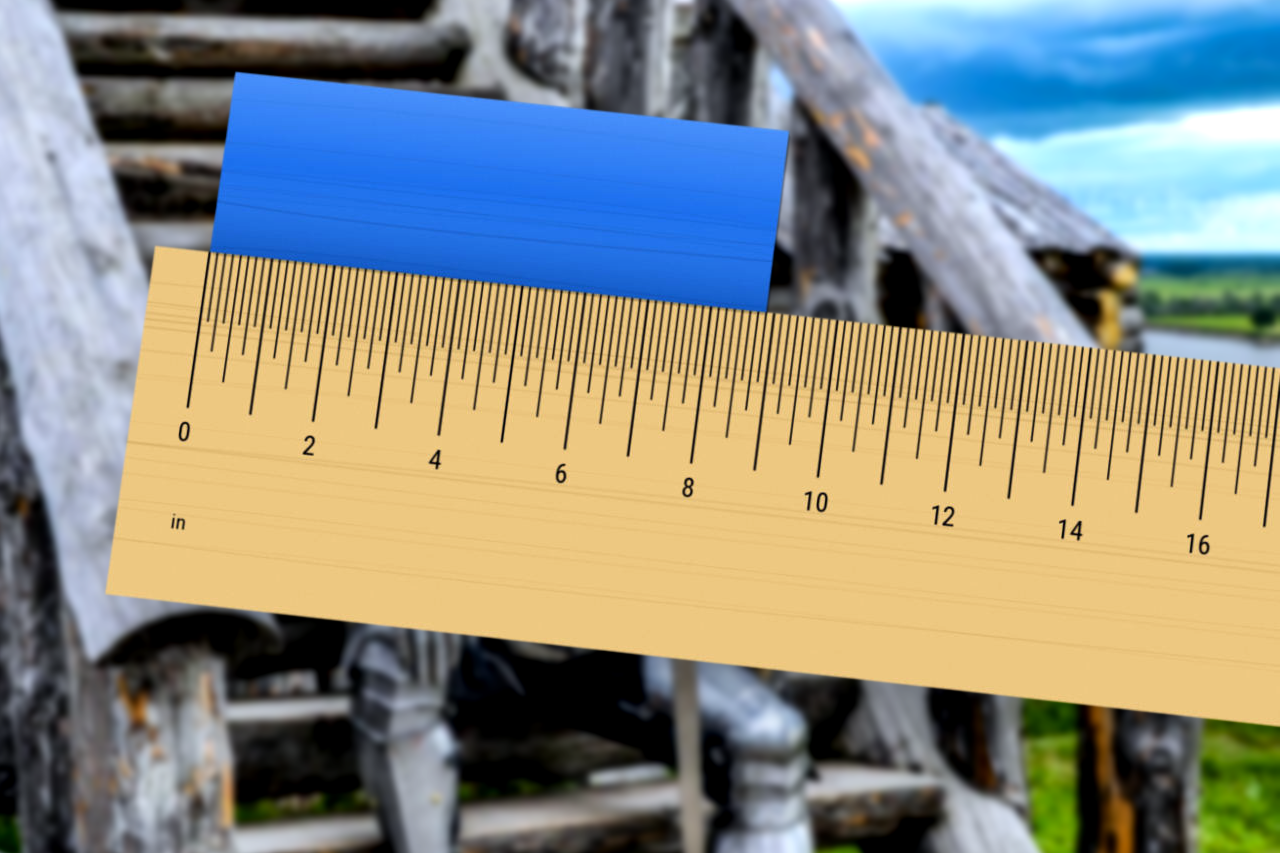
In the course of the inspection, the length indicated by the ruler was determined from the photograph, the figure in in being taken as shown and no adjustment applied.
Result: 8.875 in
